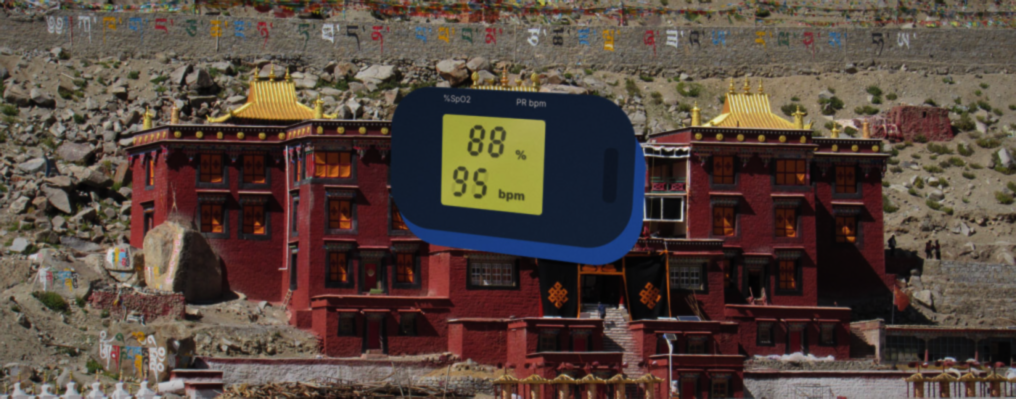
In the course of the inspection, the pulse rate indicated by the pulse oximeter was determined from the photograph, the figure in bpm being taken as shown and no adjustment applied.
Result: 95 bpm
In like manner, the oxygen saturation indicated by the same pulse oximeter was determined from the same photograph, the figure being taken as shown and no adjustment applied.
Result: 88 %
